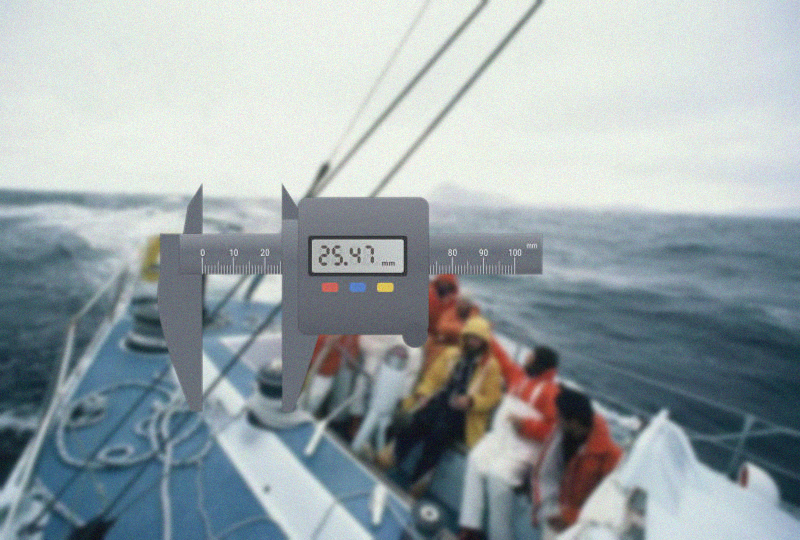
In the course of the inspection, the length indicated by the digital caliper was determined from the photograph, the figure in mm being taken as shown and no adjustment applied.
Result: 25.47 mm
